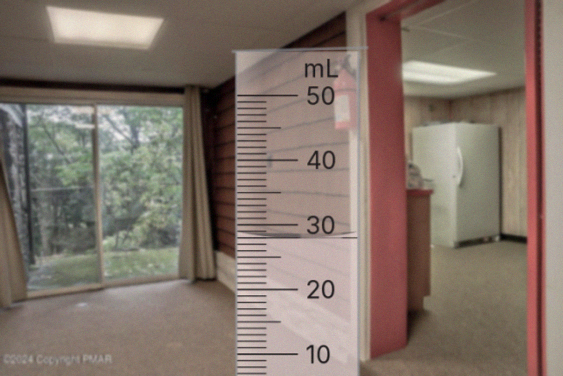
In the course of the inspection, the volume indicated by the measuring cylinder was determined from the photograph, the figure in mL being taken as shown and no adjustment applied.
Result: 28 mL
